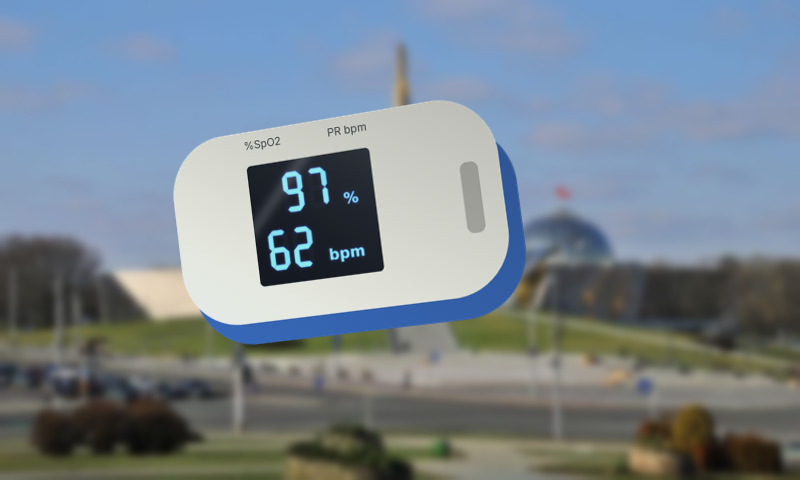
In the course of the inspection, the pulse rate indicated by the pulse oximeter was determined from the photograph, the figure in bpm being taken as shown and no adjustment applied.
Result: 62 bpm
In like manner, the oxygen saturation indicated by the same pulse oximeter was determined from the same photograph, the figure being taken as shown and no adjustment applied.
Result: 97 %
